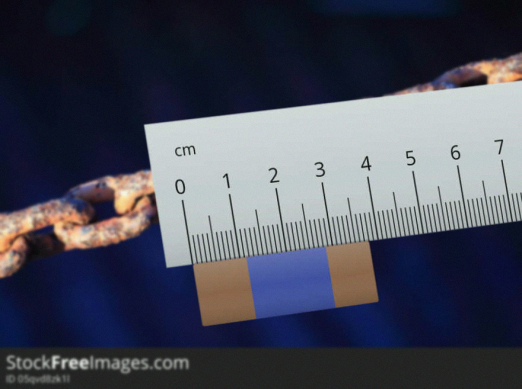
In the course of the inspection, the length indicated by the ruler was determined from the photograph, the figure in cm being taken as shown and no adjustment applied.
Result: 3.8 cm
